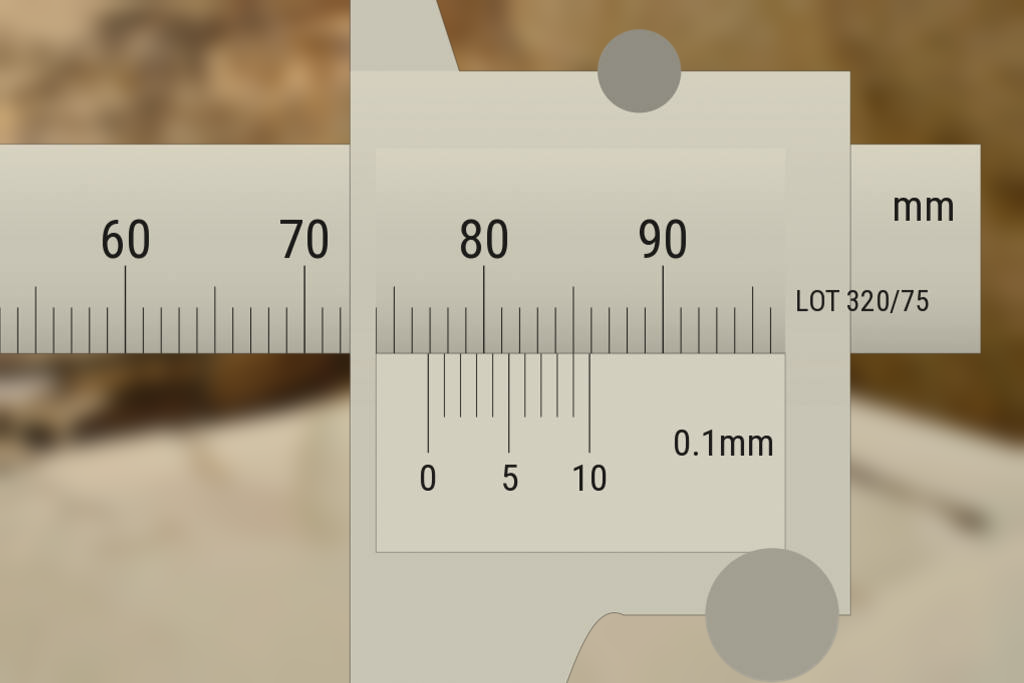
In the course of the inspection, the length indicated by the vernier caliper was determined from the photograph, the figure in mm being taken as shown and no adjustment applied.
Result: 76.9 mm
